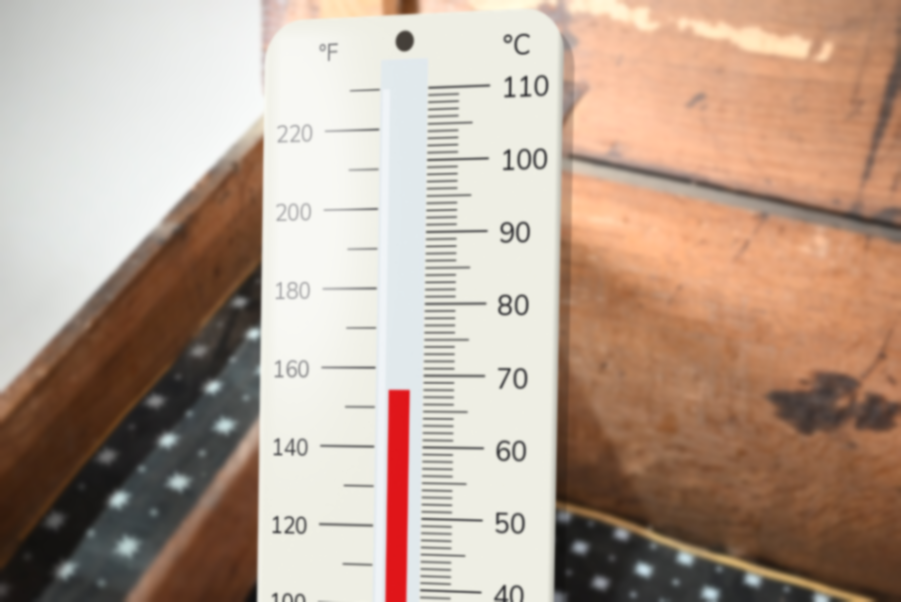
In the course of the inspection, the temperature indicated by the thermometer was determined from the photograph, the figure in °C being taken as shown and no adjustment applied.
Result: 68 °C
